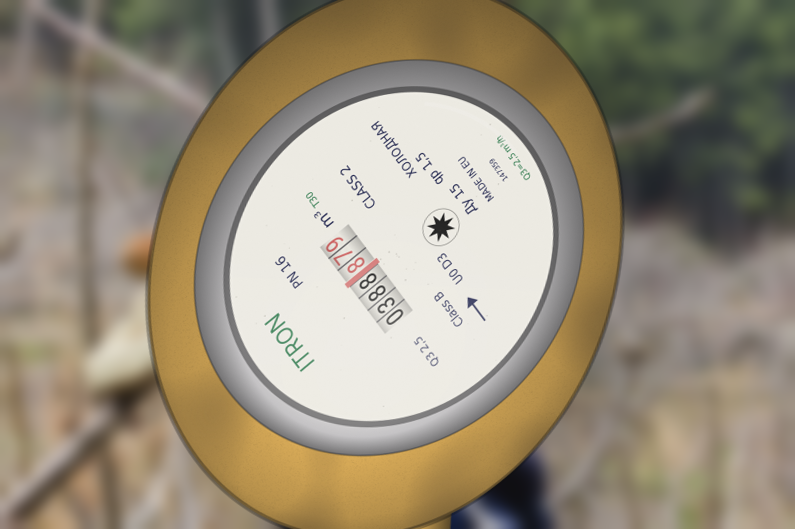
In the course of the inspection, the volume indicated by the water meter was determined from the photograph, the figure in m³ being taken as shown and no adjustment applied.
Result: 388.879 m³
